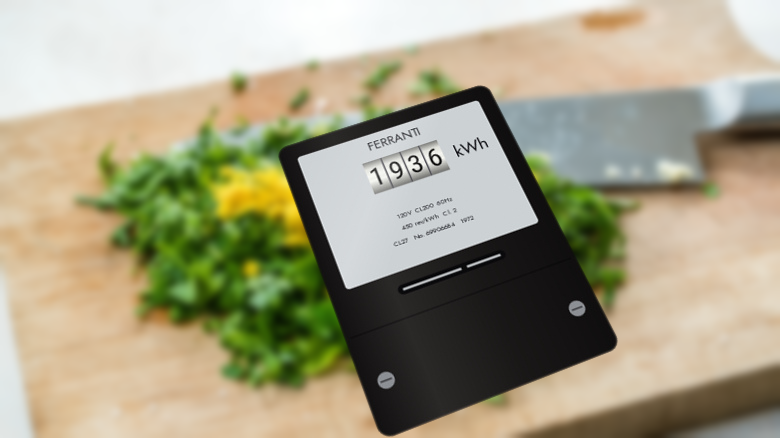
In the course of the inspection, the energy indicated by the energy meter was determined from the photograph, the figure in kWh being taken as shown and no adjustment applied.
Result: 1936 kWh
